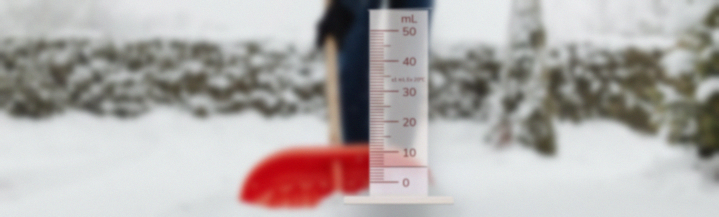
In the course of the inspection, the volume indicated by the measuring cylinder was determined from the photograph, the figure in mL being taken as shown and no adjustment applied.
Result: 5 mL
